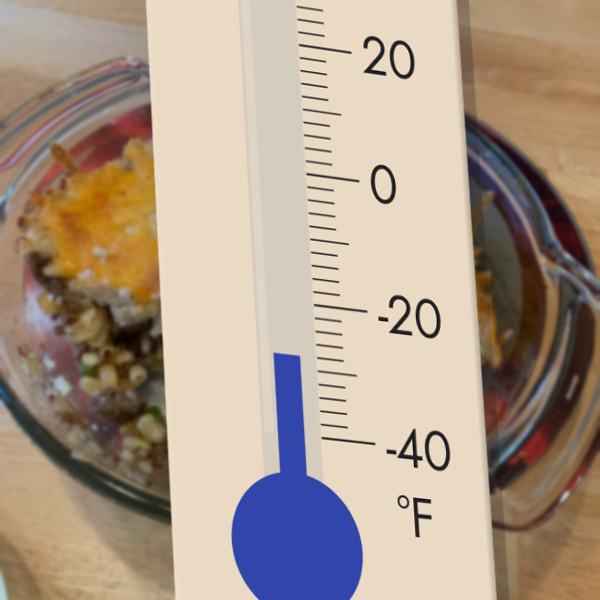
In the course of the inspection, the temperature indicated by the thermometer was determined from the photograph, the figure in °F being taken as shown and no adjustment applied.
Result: -28 °F
